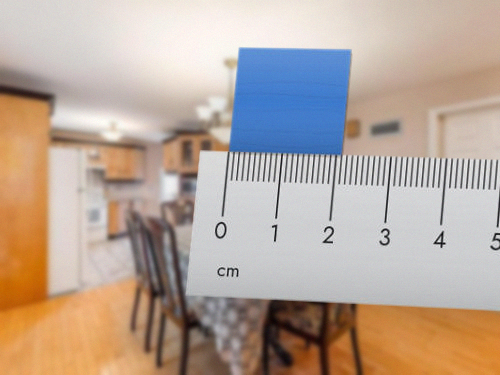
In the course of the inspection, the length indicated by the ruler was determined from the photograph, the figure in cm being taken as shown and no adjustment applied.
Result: 2.1 cm
